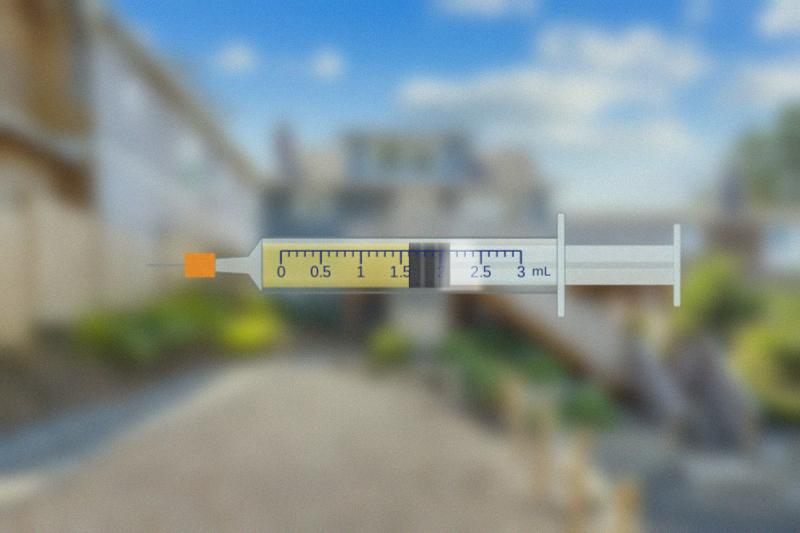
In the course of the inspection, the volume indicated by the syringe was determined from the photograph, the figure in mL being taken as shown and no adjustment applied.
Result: 1.6 mL
